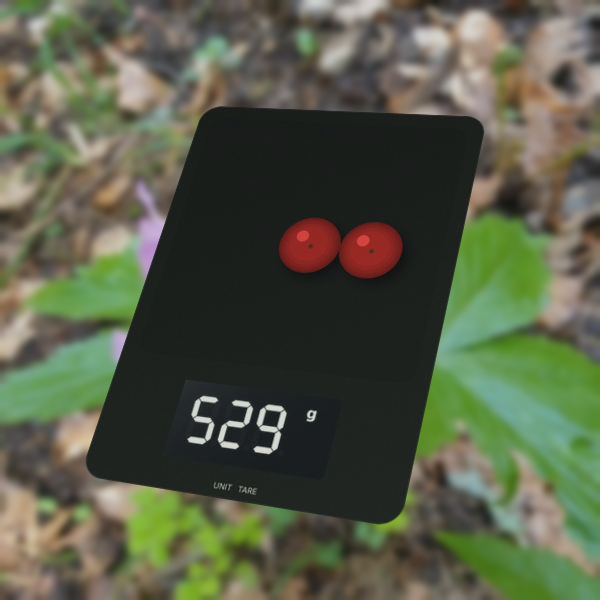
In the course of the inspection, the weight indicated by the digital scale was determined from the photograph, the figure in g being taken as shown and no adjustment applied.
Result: 529 g
